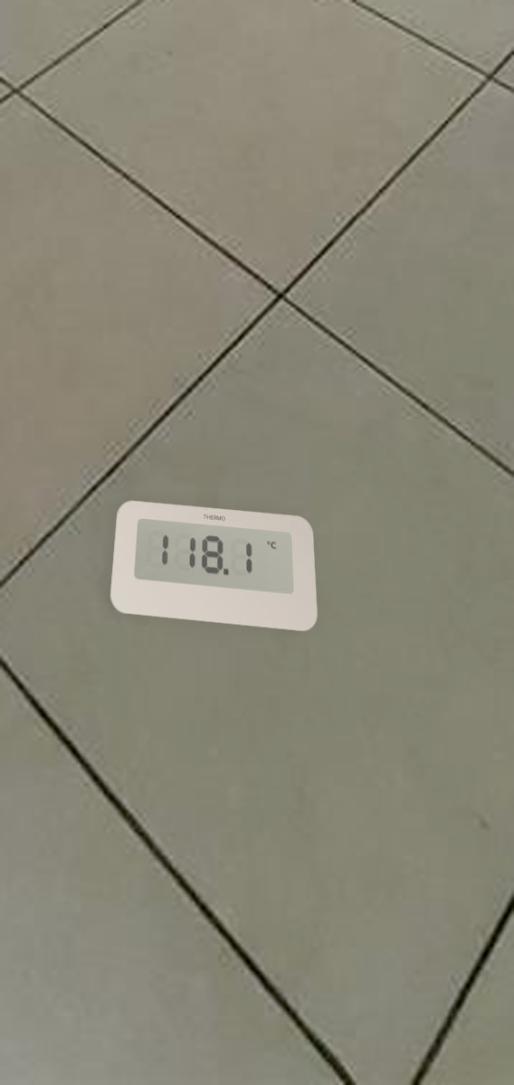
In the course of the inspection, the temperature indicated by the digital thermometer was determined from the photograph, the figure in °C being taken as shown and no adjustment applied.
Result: 118.1 °C
